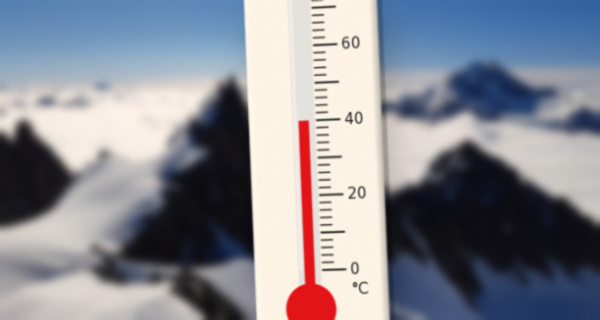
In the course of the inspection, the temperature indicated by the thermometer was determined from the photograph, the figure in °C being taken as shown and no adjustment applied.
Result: 40 °C
